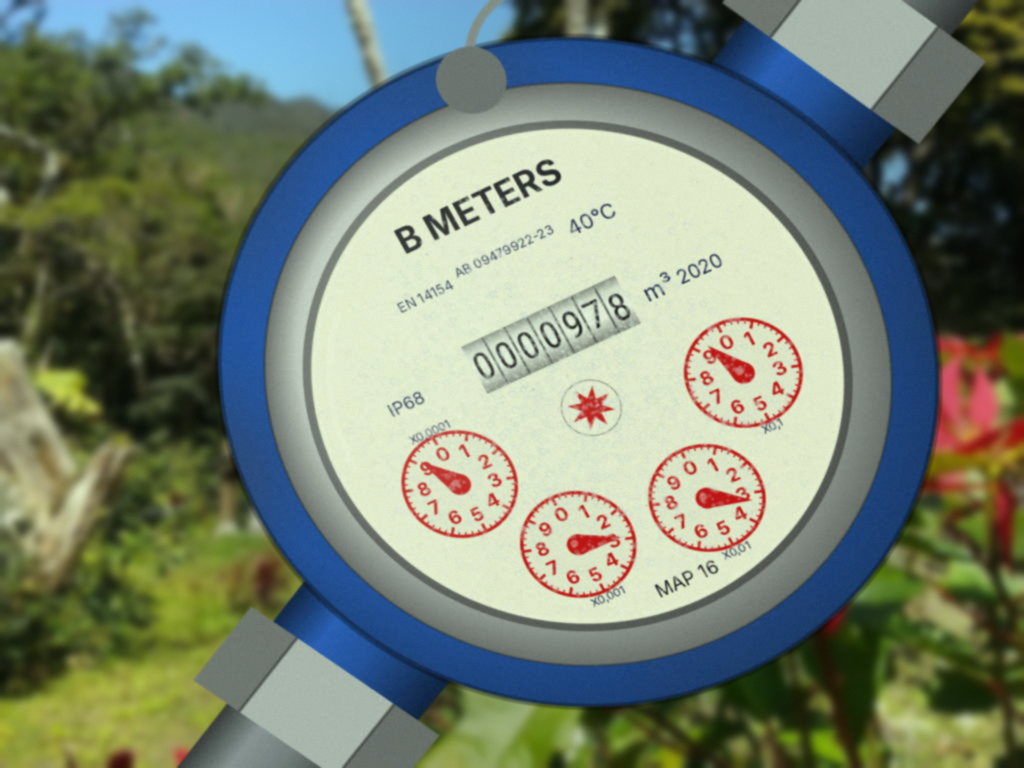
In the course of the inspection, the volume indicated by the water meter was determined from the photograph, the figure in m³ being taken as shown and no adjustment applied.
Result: 977.9329 m³
